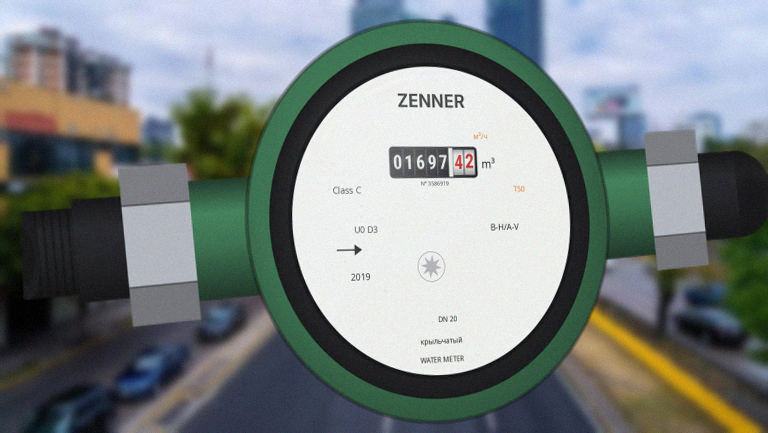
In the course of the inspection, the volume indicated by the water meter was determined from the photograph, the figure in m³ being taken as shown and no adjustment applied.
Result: 1697.42 m³
